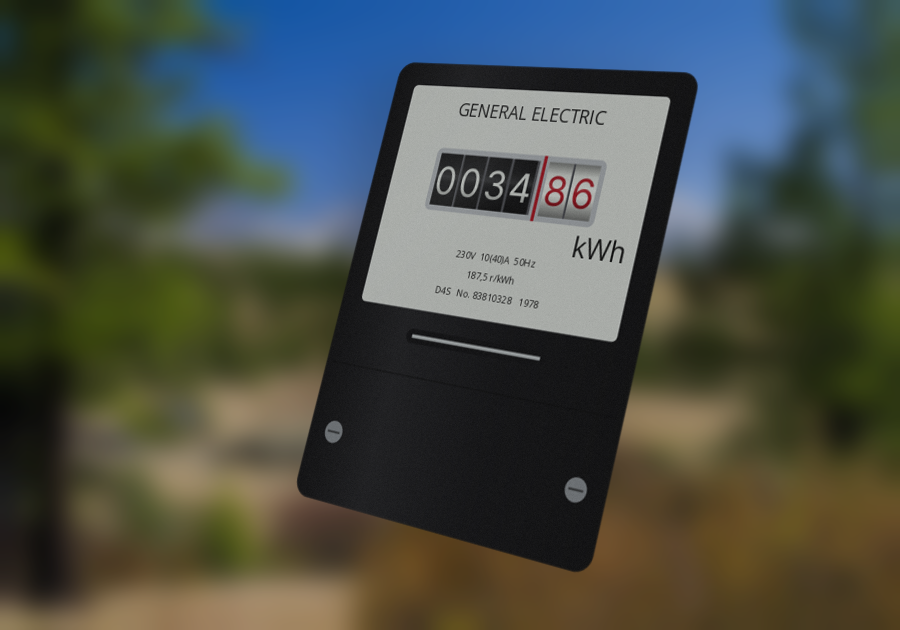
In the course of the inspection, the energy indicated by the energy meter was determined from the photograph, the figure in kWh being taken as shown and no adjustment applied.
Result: 34.86 kWh
